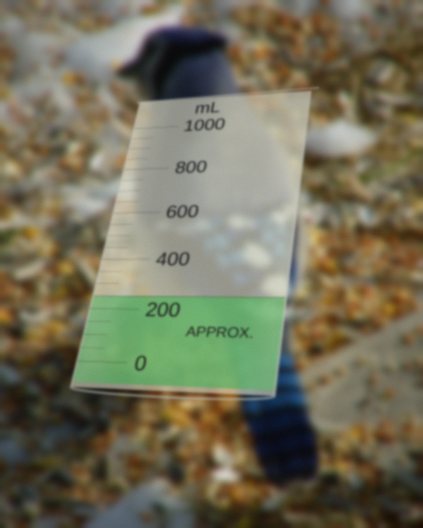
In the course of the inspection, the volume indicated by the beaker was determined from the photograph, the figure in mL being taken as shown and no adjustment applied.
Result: 250 mL
